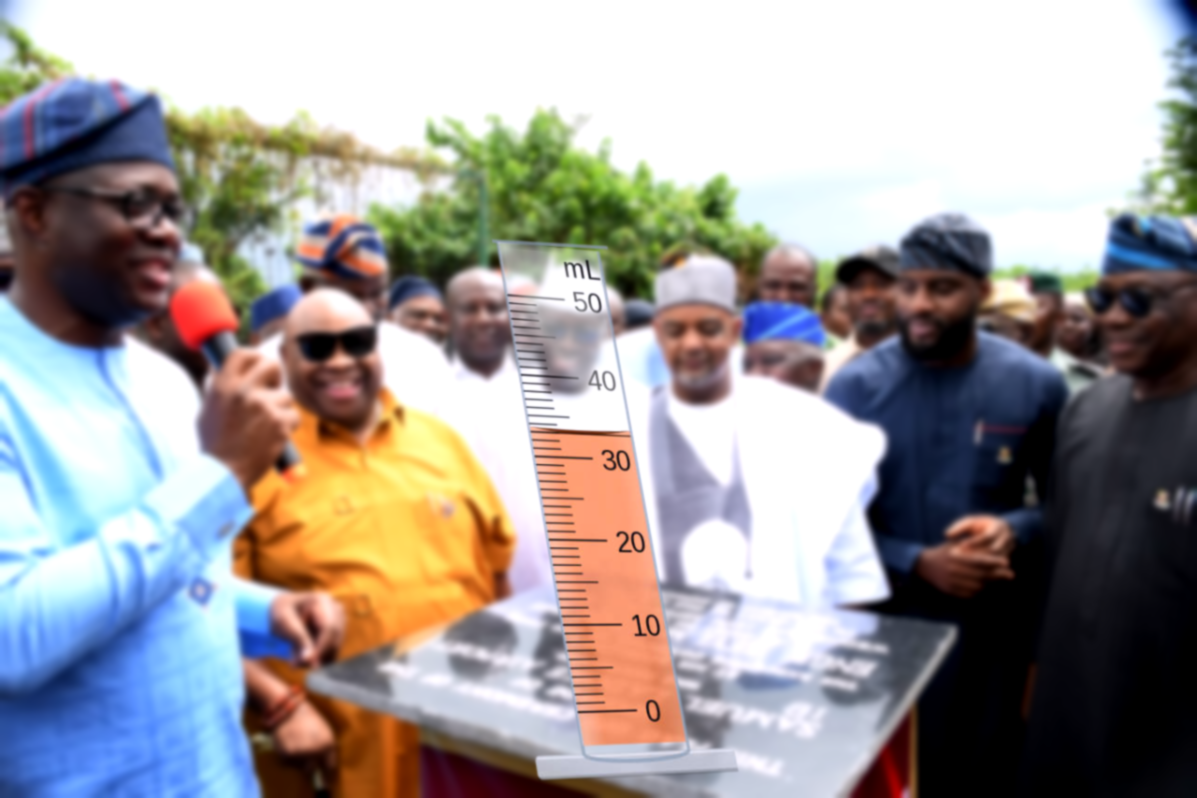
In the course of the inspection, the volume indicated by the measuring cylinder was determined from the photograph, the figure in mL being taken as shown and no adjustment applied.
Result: 33 mL
